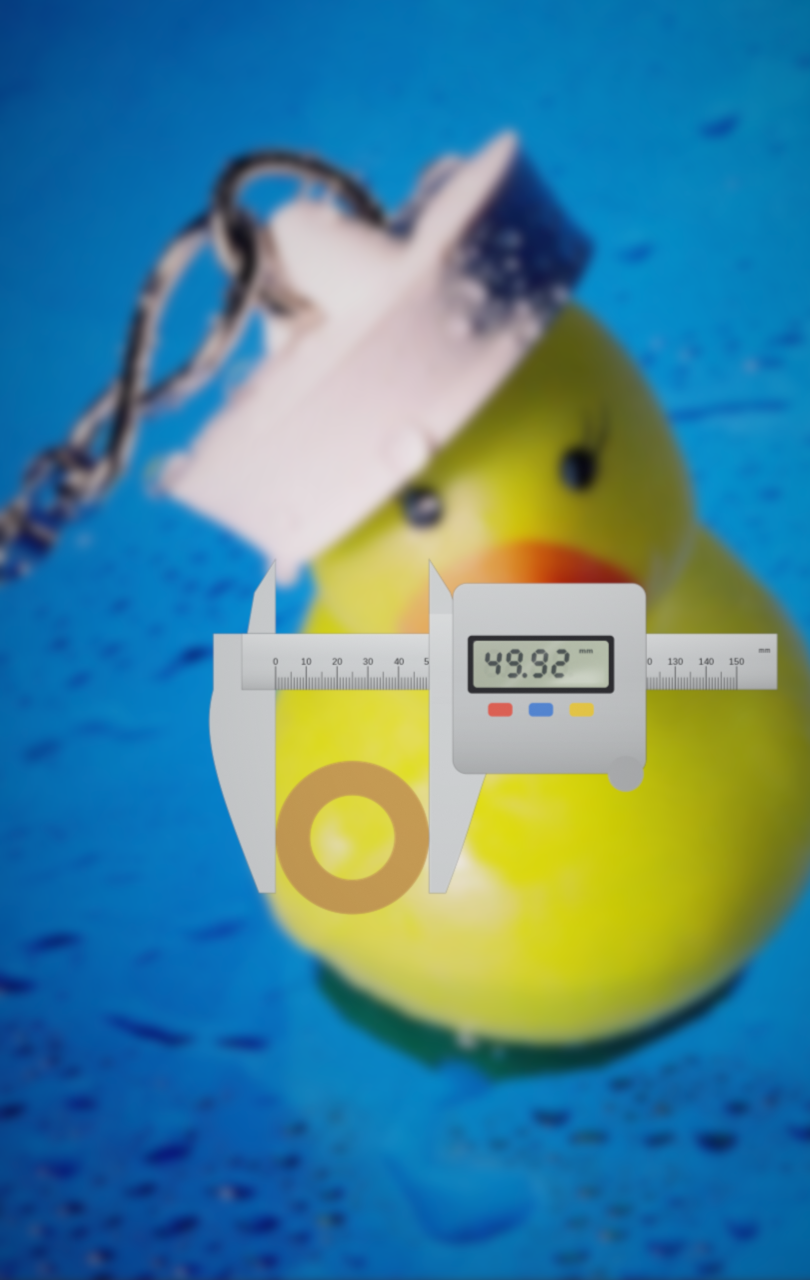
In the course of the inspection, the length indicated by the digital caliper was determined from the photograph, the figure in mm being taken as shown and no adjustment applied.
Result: 49.92 mm
